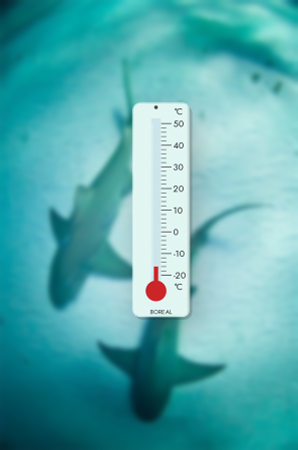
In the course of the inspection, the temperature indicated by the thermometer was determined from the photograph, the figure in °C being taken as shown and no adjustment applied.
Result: -16 °C
